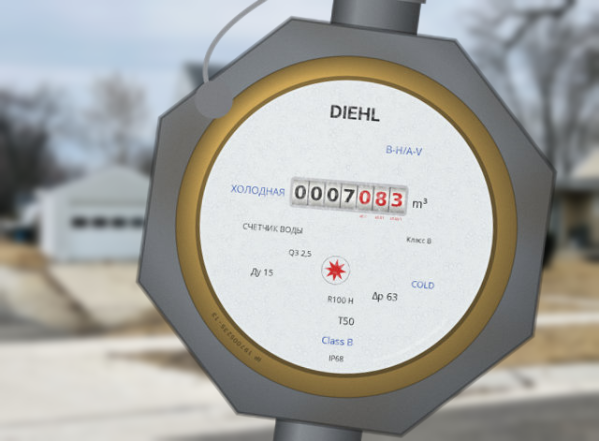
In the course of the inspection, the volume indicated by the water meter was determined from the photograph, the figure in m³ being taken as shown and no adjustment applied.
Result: 7.083 m³
